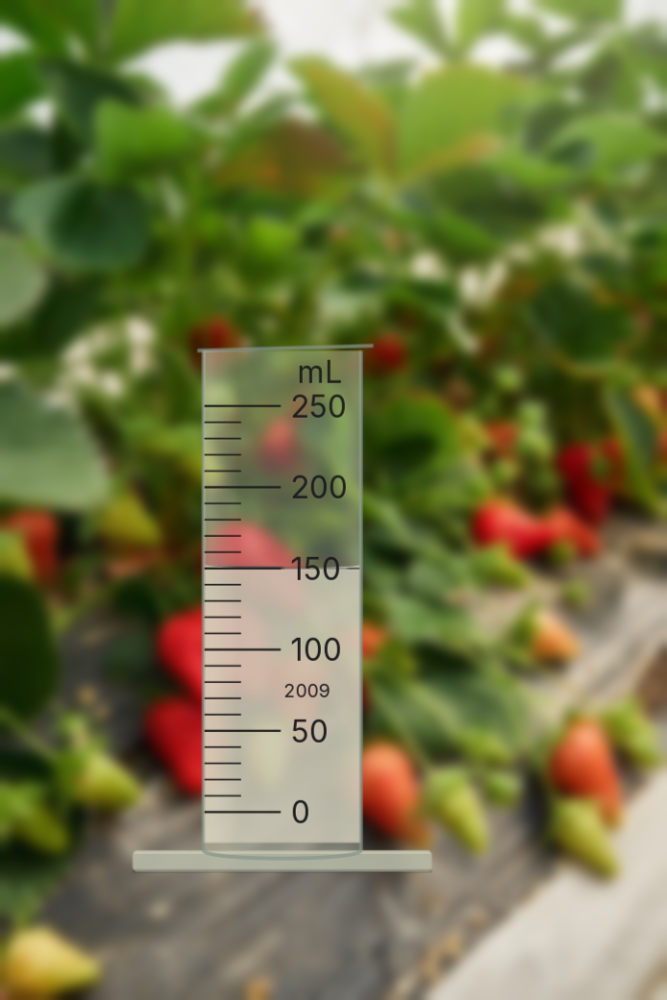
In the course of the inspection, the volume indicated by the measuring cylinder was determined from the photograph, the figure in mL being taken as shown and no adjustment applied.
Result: 150 mL
